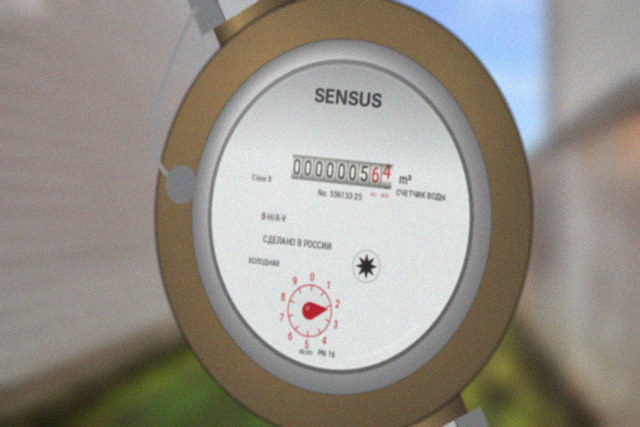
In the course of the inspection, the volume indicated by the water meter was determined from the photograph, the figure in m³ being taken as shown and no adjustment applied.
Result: 5.642 m³
